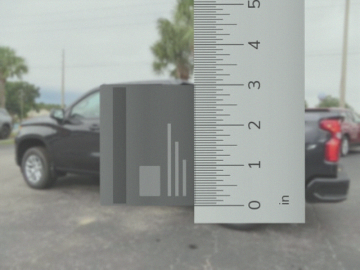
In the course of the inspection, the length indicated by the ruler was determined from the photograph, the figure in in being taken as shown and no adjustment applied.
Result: 3 in
